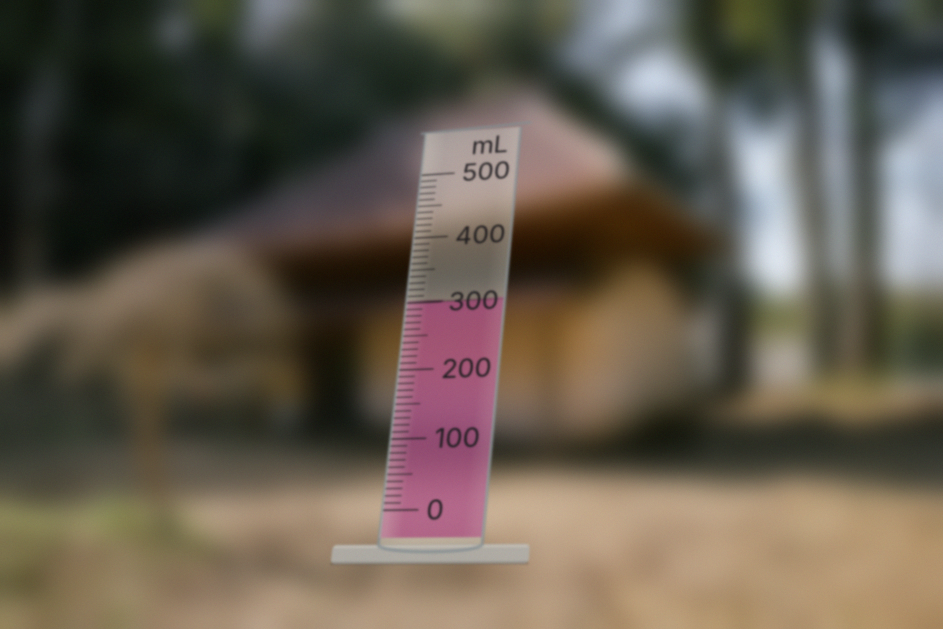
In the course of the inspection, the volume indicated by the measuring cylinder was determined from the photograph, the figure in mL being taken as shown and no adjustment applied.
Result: 300 mL
